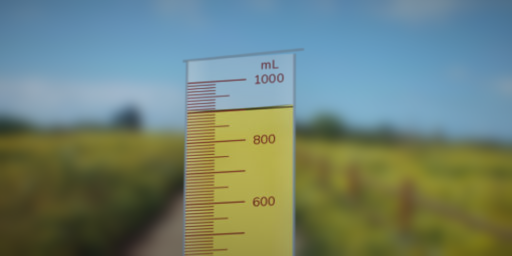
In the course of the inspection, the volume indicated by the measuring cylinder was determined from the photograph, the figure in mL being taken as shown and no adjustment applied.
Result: 900 mL
